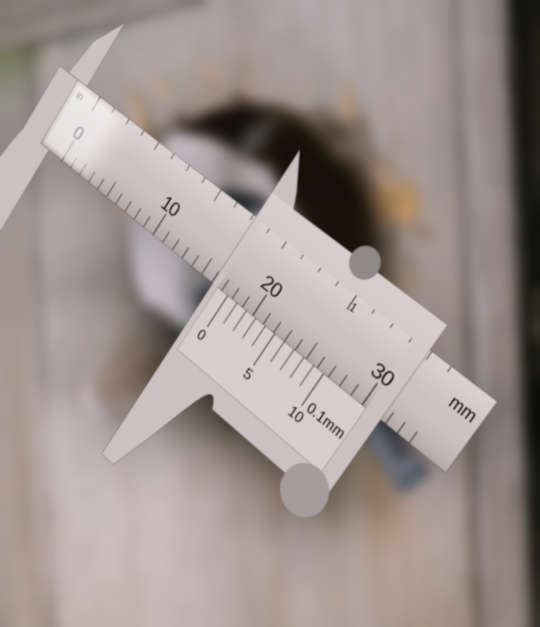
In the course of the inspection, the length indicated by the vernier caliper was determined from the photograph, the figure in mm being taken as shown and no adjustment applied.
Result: 17.6 mm
